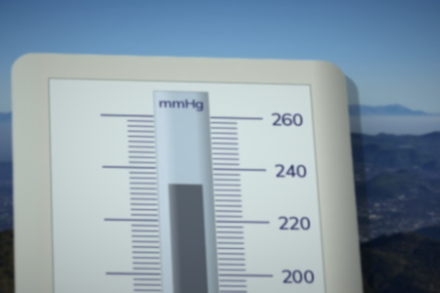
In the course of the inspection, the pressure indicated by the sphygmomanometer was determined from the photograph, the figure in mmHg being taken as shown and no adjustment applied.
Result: 234 mmHg
